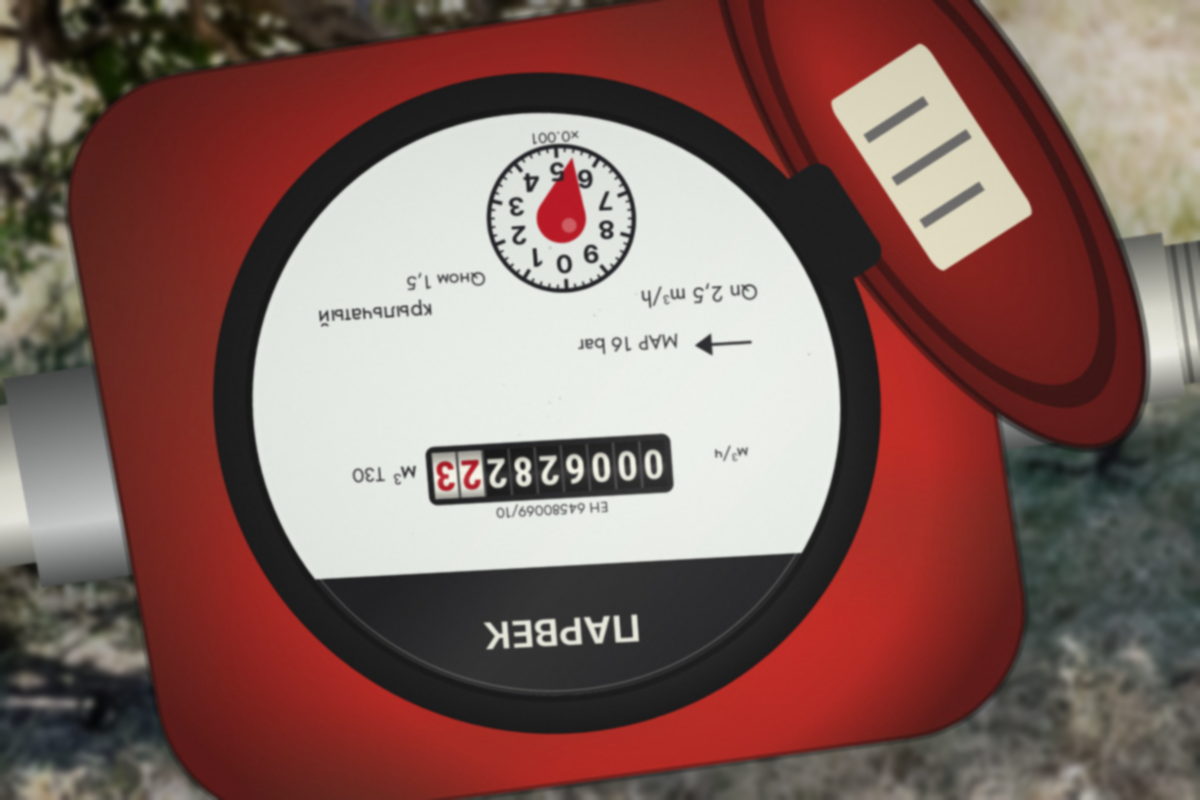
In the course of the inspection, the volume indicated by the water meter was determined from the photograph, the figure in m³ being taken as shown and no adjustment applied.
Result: 6282.235 m³
